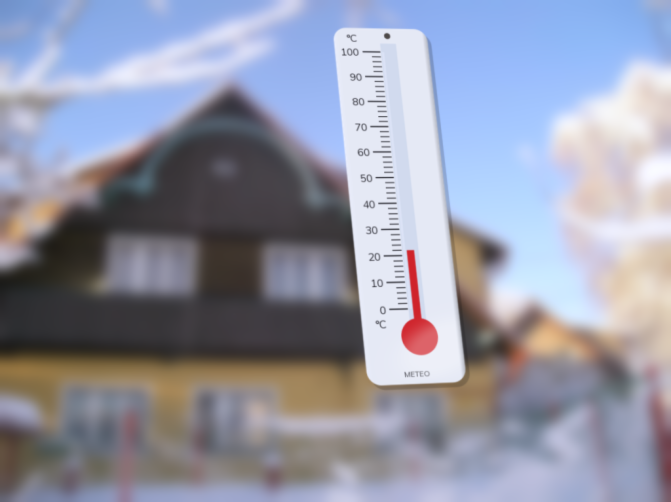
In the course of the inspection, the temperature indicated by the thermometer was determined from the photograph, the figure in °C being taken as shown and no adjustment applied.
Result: 22 °C
